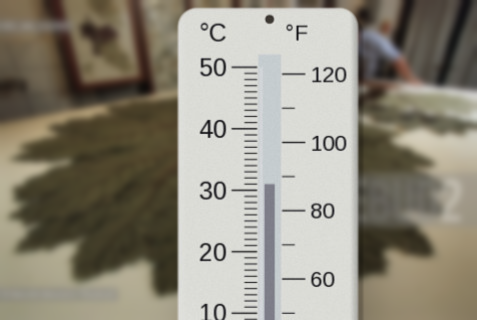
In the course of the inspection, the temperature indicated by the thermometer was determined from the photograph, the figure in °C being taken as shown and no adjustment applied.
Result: 31 °C
